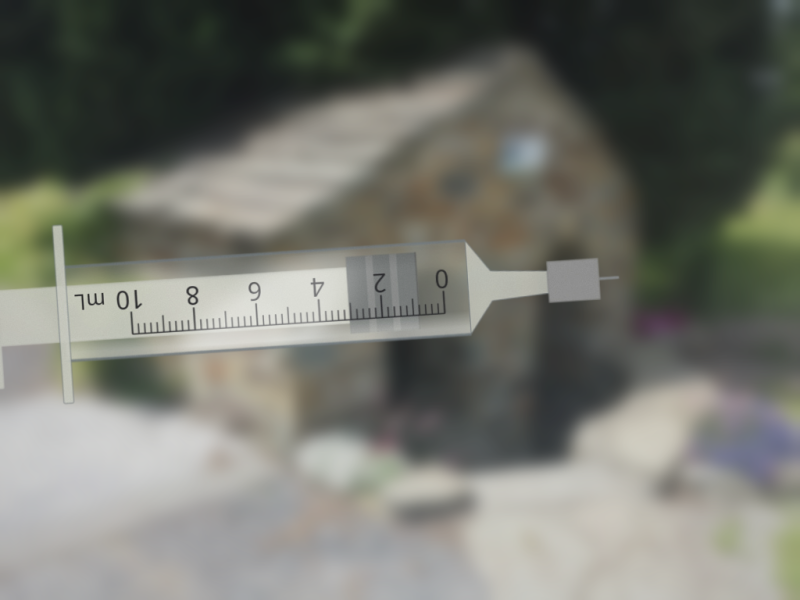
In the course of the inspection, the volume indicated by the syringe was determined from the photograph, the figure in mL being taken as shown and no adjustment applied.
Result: 0.8 mL
